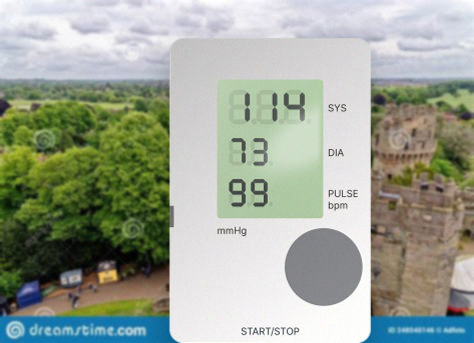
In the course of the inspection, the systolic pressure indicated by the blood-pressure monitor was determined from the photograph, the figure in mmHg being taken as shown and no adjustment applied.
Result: 114 mmHg
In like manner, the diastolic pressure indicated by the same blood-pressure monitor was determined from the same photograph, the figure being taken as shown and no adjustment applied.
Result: 73 mmHg
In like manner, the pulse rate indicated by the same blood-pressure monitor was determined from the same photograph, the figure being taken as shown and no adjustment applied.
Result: 99 bpm
